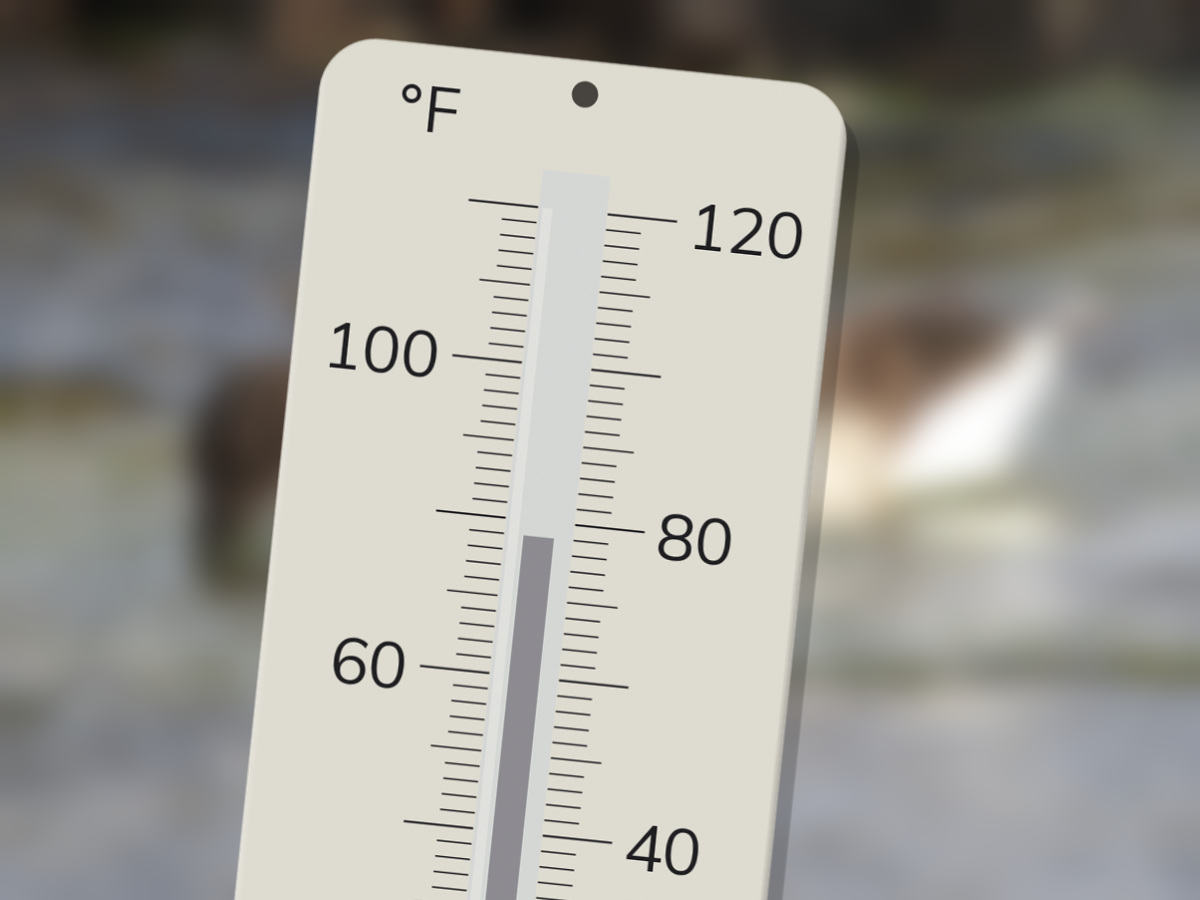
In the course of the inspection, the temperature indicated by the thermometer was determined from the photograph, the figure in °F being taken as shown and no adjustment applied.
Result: 78 °F
